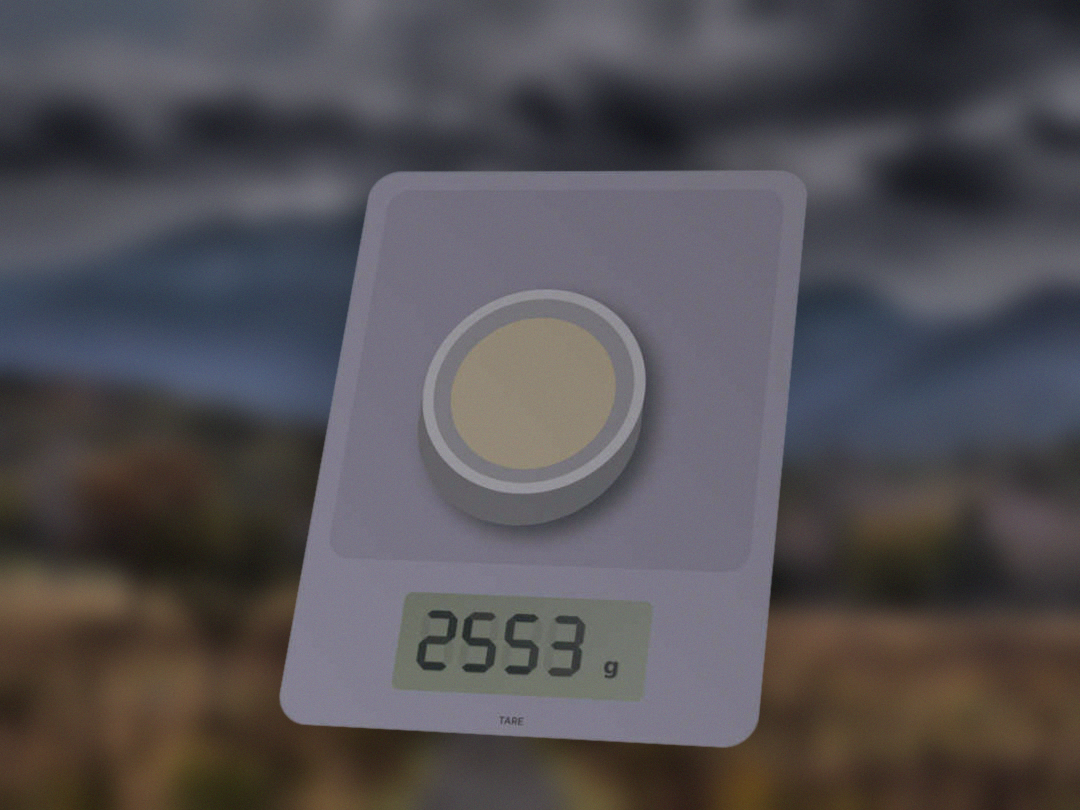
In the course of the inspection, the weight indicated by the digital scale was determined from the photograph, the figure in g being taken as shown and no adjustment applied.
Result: 2553 g
